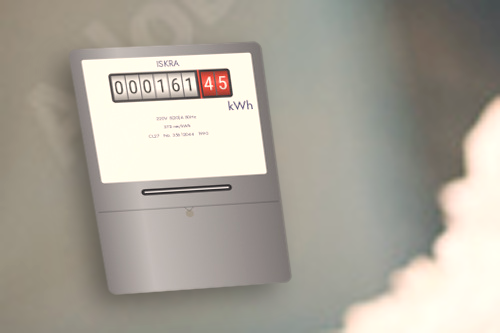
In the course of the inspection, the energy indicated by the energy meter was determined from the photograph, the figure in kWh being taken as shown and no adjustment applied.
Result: 161.45 kWh
